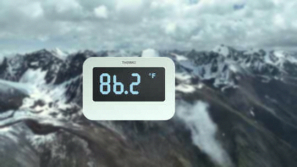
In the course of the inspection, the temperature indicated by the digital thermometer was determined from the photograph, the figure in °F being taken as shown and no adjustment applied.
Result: 86.2 °F
